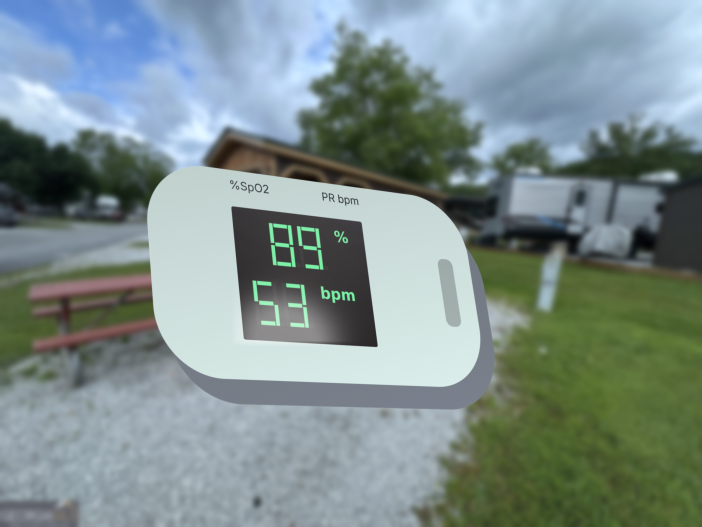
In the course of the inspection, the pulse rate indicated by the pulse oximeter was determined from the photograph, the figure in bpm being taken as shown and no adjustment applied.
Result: 53 bpm
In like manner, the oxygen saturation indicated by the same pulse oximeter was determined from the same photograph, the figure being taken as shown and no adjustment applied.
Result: 89 %
